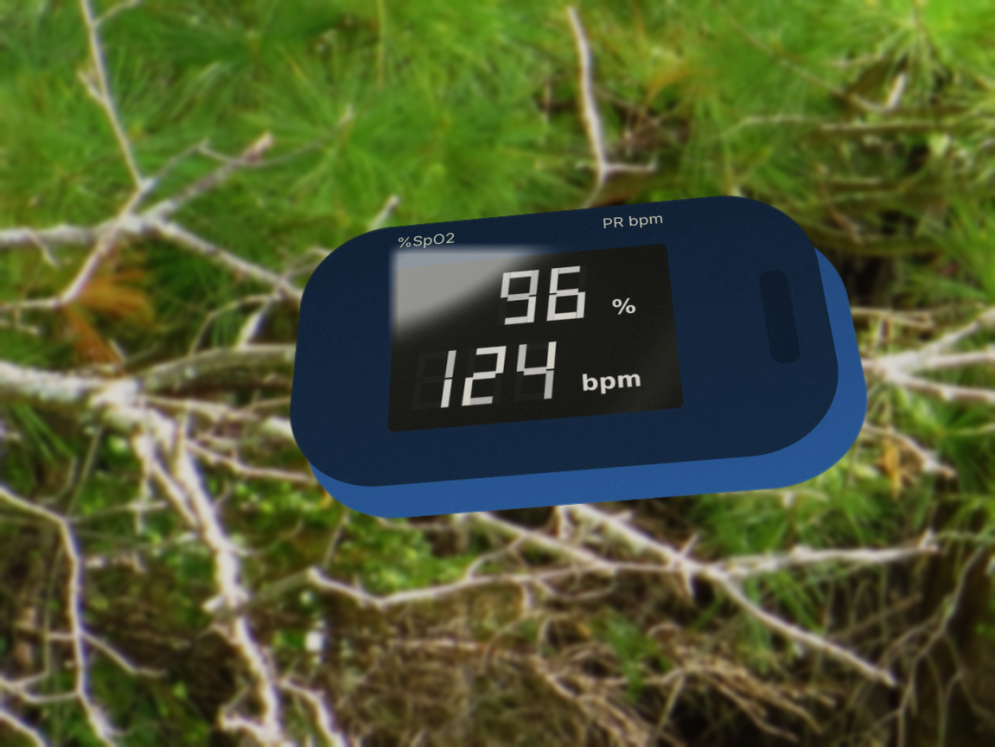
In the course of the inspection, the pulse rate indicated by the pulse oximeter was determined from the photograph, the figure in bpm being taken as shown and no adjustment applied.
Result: 124 bpm
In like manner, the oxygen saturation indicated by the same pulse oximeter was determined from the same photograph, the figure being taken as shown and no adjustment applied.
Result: 96 %
